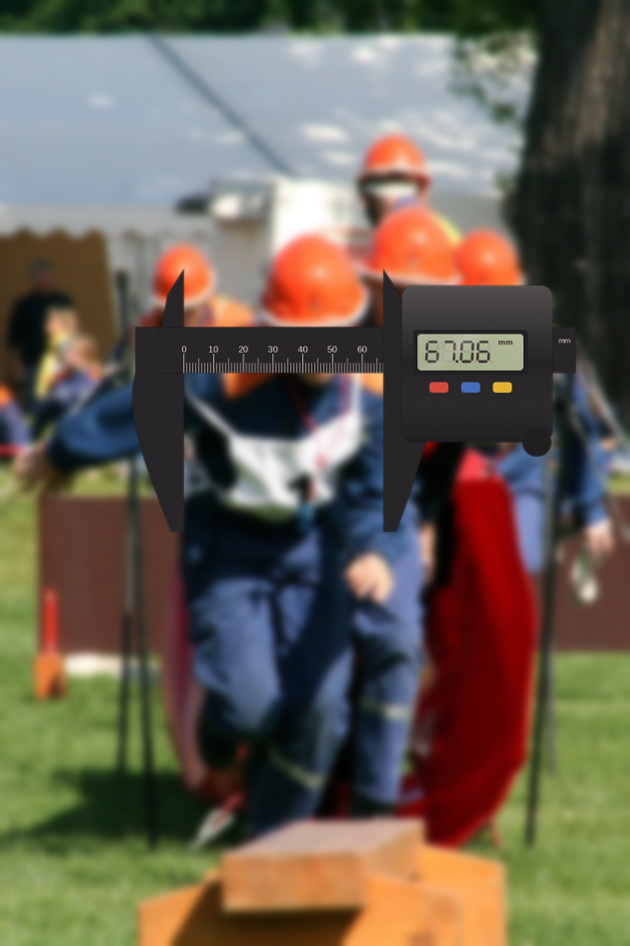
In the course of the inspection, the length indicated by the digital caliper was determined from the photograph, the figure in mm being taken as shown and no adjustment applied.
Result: 67.06 mm
